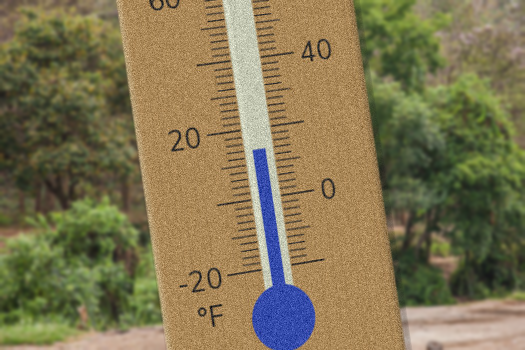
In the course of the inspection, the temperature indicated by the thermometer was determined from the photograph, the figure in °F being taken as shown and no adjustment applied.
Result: 14 °F
